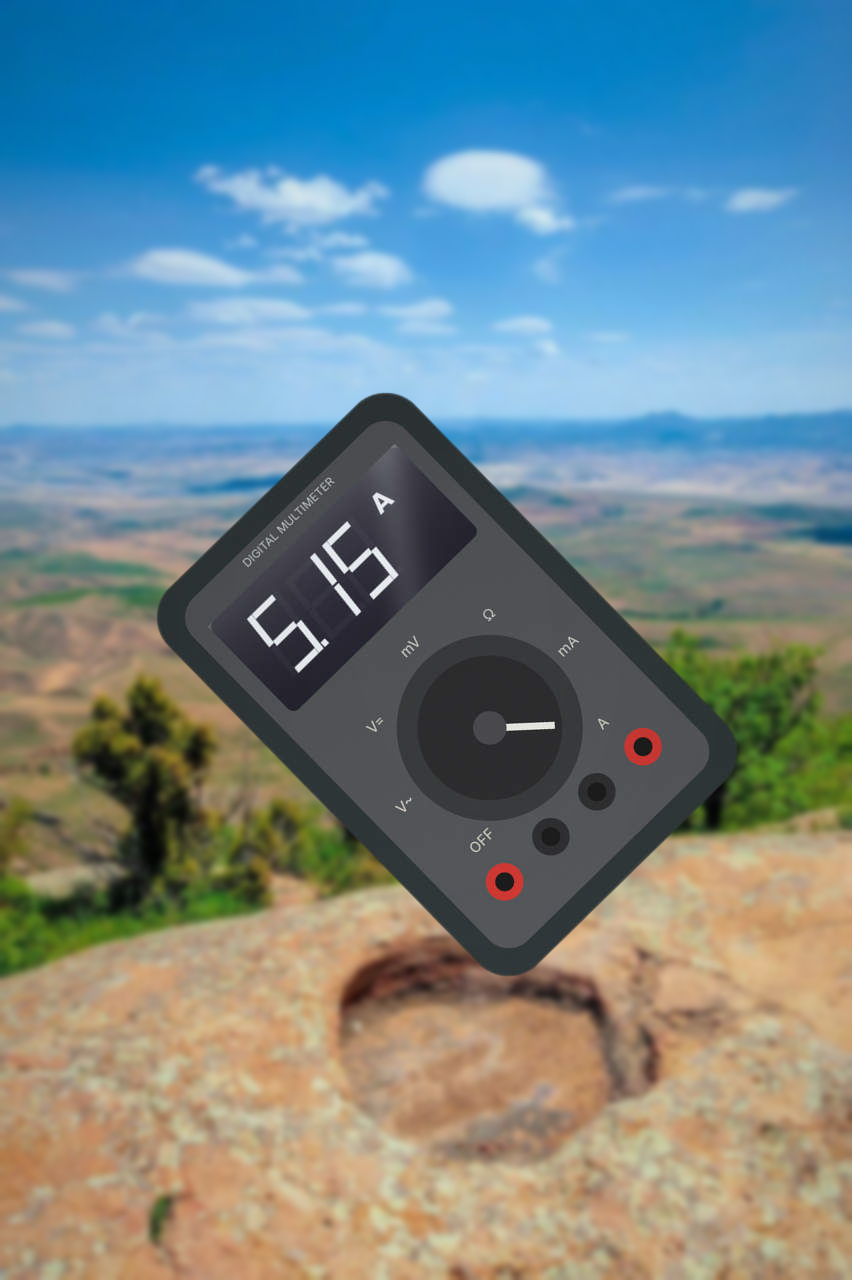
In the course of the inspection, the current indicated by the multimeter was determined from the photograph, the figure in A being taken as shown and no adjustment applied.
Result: 5.15 A
